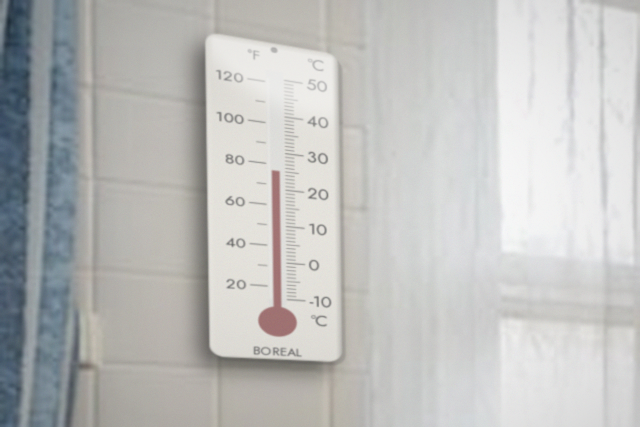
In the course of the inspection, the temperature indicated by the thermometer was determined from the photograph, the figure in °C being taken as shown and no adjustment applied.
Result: 25 °C
